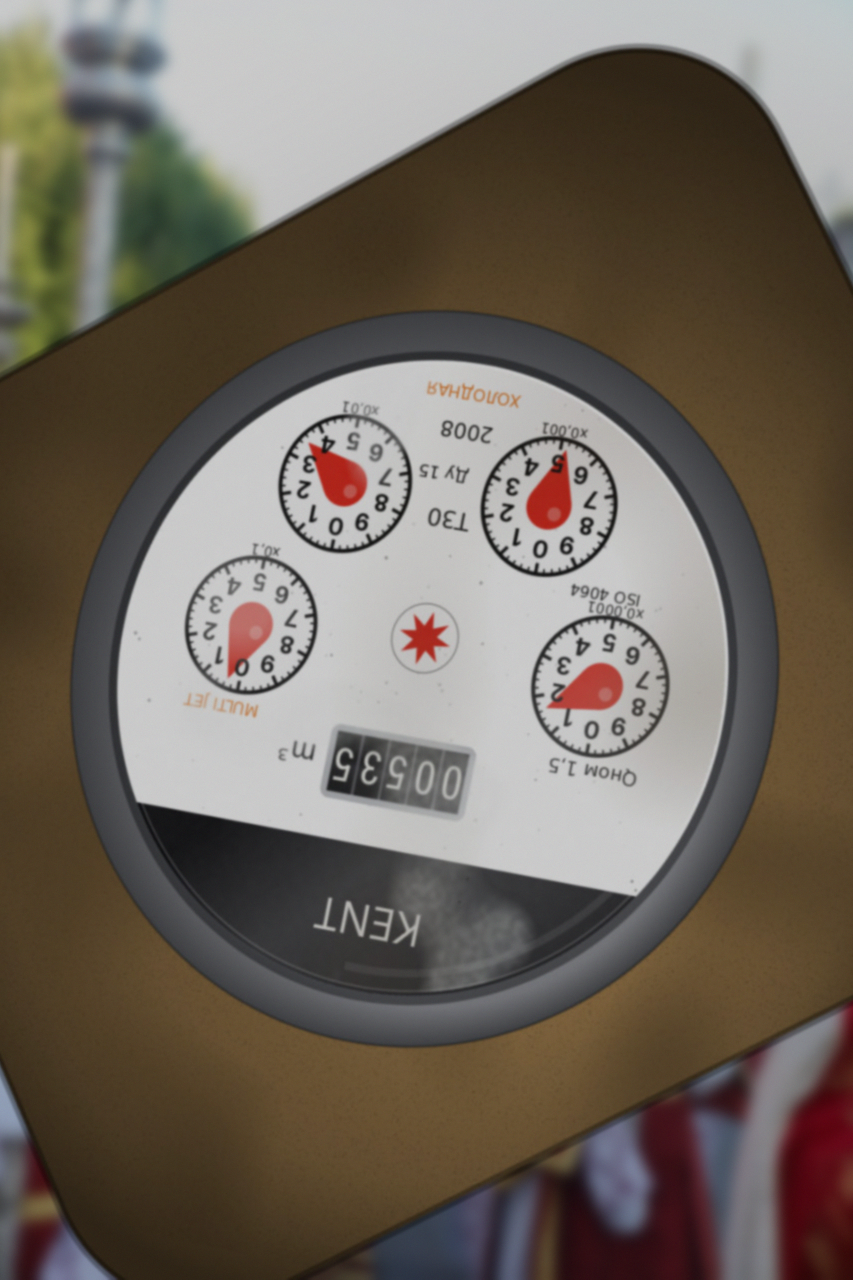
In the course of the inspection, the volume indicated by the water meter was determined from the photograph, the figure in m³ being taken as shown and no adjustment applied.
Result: 535.0351 m³
